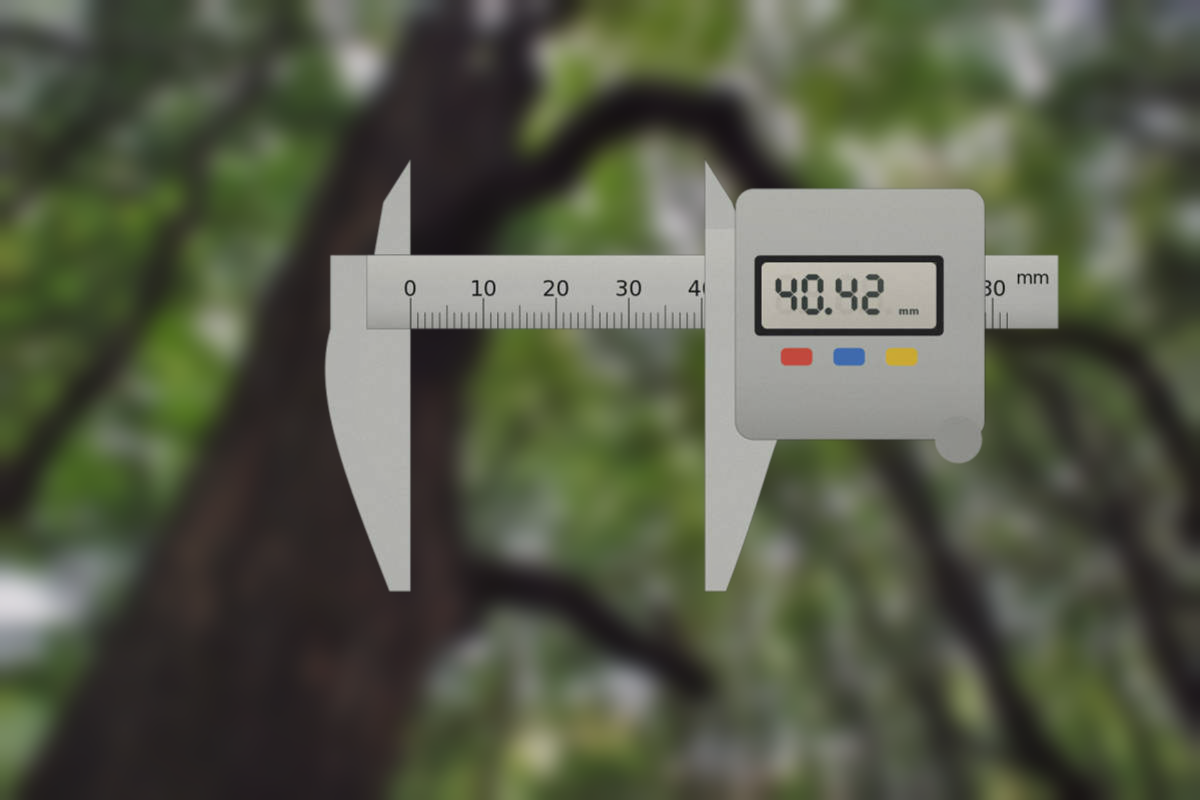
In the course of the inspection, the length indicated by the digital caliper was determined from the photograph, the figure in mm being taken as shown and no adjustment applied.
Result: 40.42 mm
